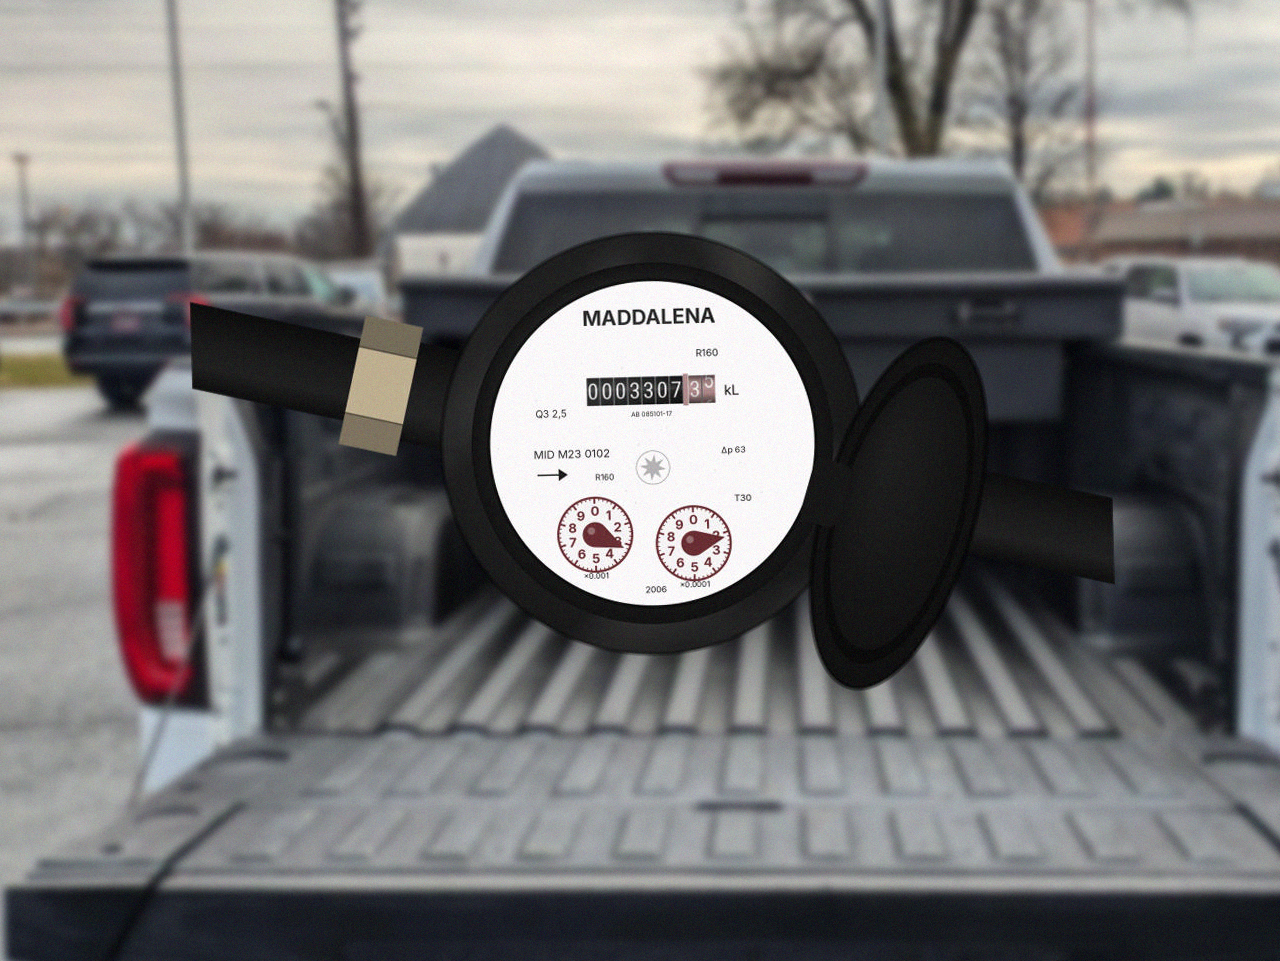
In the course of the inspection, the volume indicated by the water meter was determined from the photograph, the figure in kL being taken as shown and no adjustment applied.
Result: 3307.3532 kL
